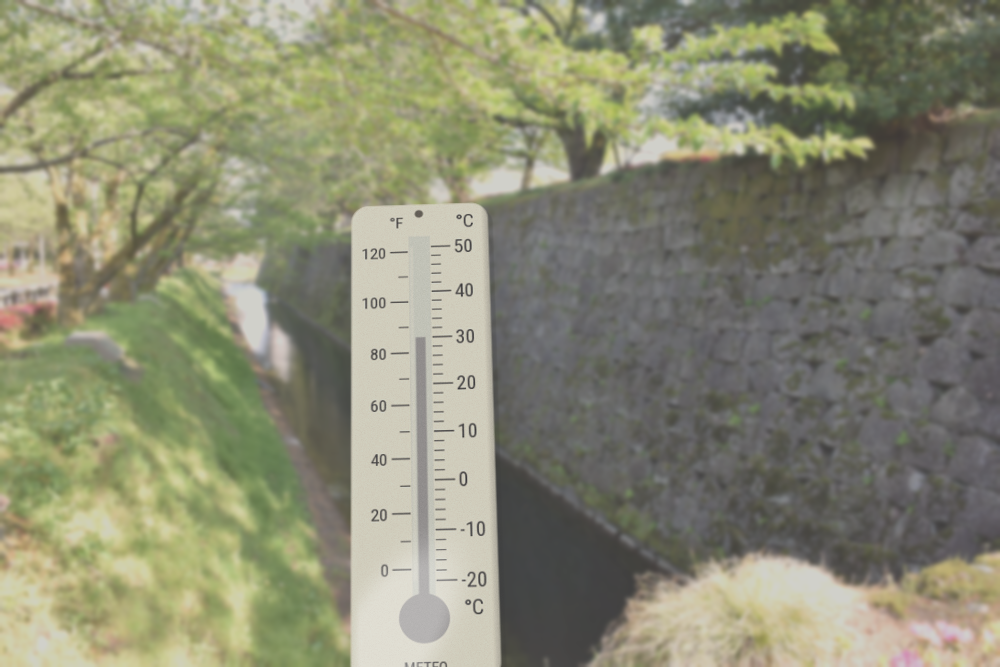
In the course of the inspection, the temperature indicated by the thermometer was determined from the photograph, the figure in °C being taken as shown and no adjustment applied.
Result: 30 °C
